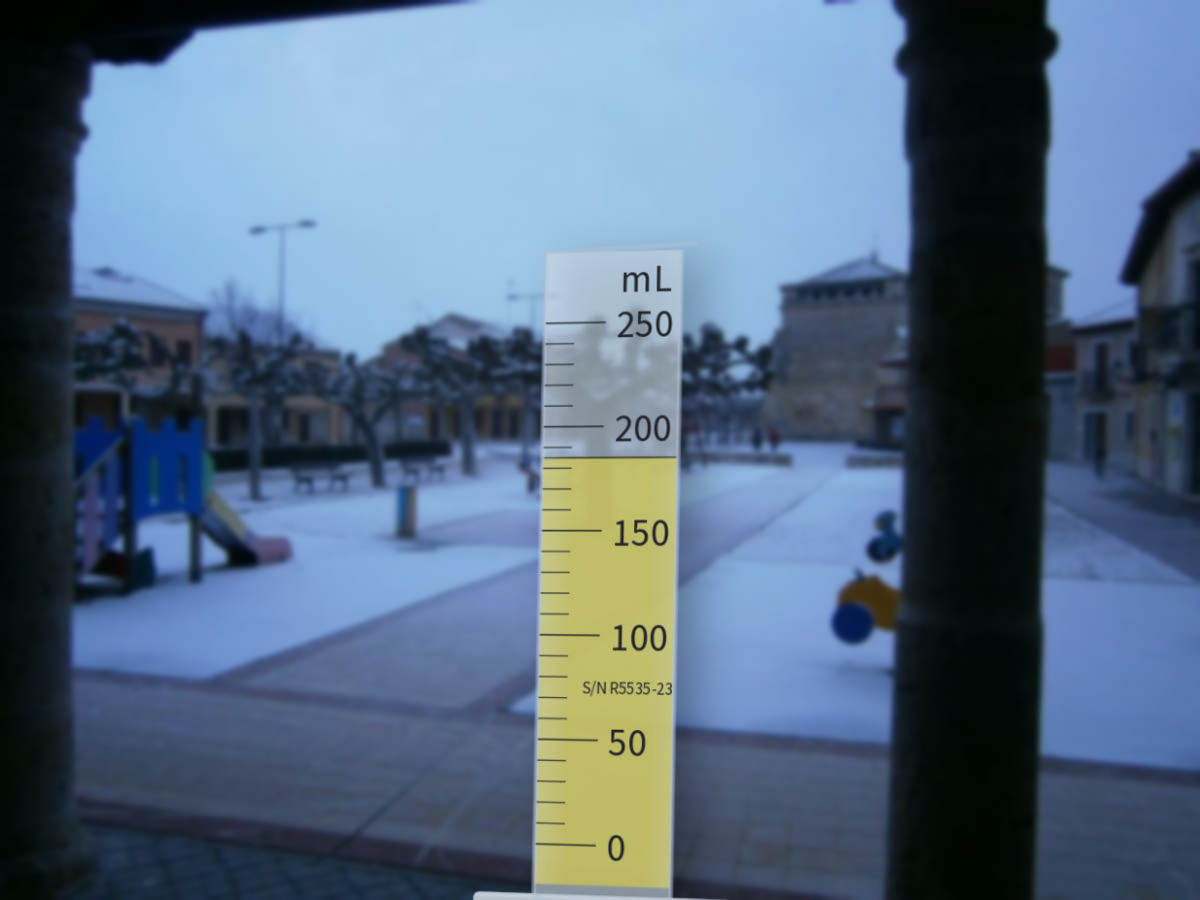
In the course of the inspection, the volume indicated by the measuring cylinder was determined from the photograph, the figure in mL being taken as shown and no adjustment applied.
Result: 185 mL
